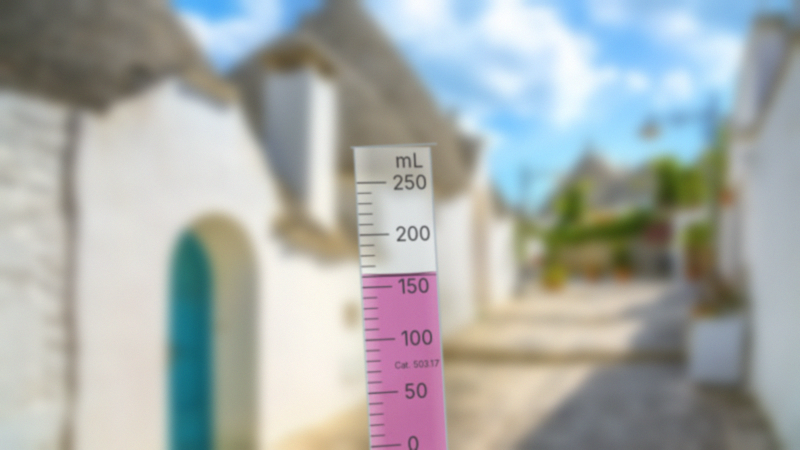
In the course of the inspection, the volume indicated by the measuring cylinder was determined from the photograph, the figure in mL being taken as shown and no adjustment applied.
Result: 160 mL
